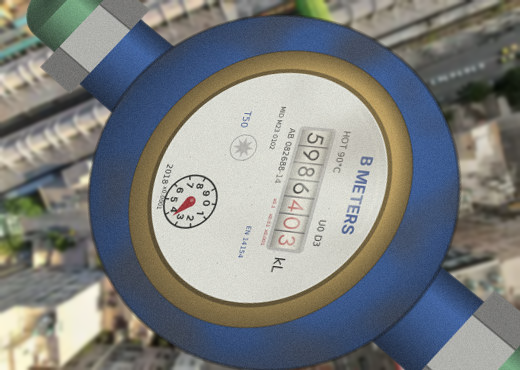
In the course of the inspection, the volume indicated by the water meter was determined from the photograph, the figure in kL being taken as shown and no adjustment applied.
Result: 5986.4033 kL
